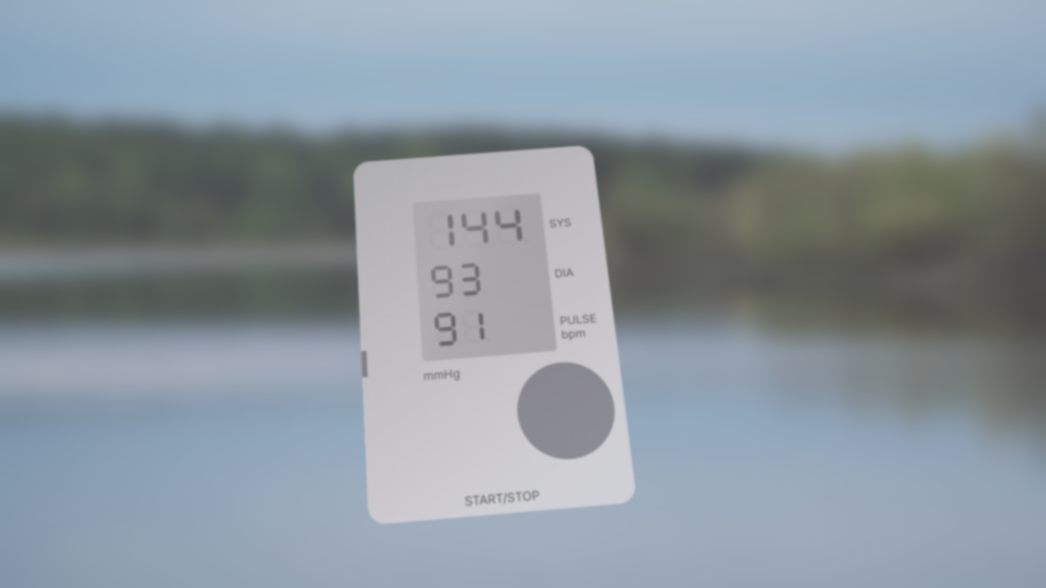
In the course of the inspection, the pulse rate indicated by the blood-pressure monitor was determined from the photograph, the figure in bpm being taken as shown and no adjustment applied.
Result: 91 bpm
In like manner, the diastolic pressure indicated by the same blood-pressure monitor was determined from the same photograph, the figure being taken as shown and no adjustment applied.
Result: 93 mmHg
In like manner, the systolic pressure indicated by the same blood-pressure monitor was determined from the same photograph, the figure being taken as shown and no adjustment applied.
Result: 144 mmHg
